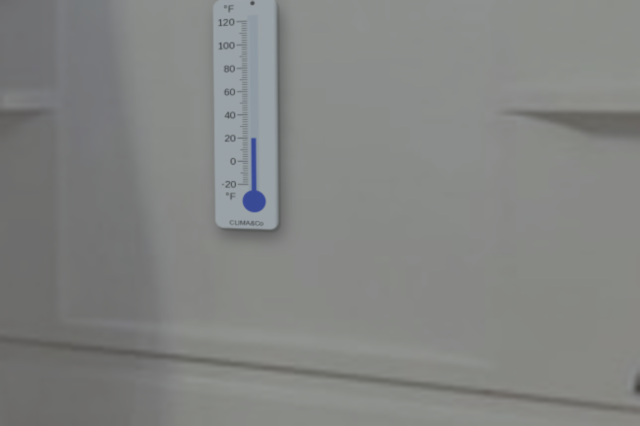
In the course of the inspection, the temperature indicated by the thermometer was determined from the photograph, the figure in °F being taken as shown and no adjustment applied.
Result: 20 °F
